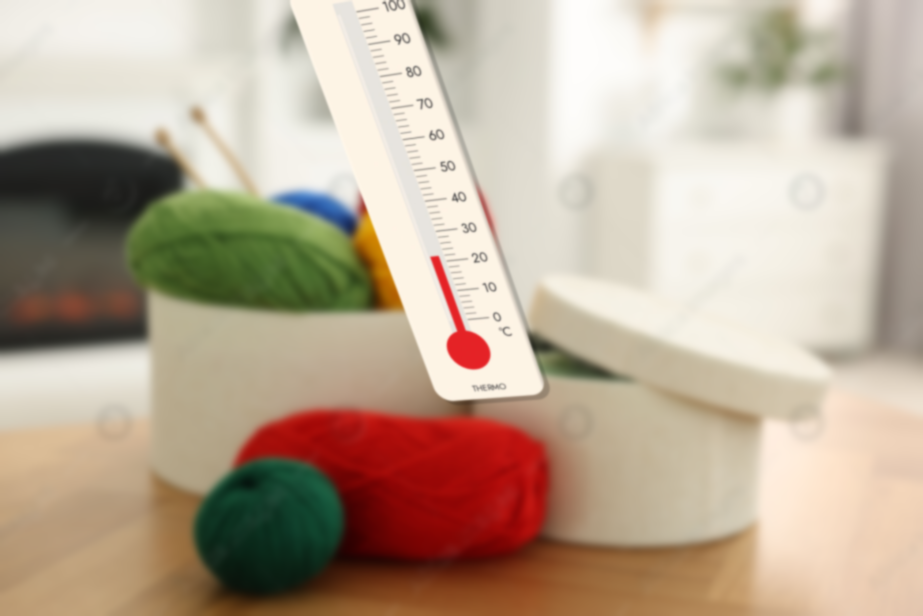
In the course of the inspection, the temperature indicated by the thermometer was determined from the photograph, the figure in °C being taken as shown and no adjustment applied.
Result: 22 °C
